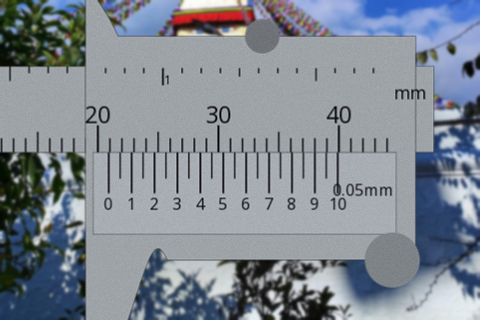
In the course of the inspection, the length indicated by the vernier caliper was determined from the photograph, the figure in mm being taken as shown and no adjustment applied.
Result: 20.9 mm
